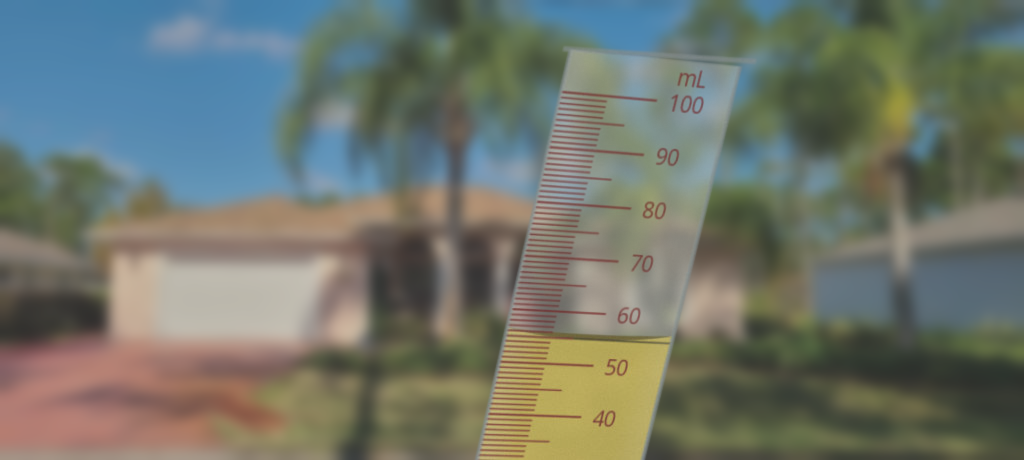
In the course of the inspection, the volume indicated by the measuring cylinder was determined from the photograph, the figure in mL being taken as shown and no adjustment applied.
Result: 55 mL
